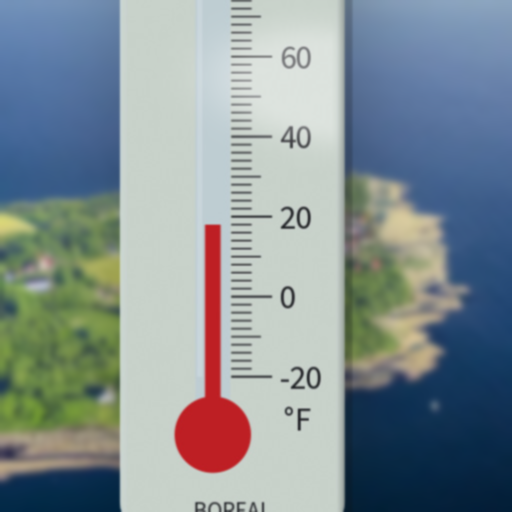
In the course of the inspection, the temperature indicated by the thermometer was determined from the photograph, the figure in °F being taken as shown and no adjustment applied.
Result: 18 °F
